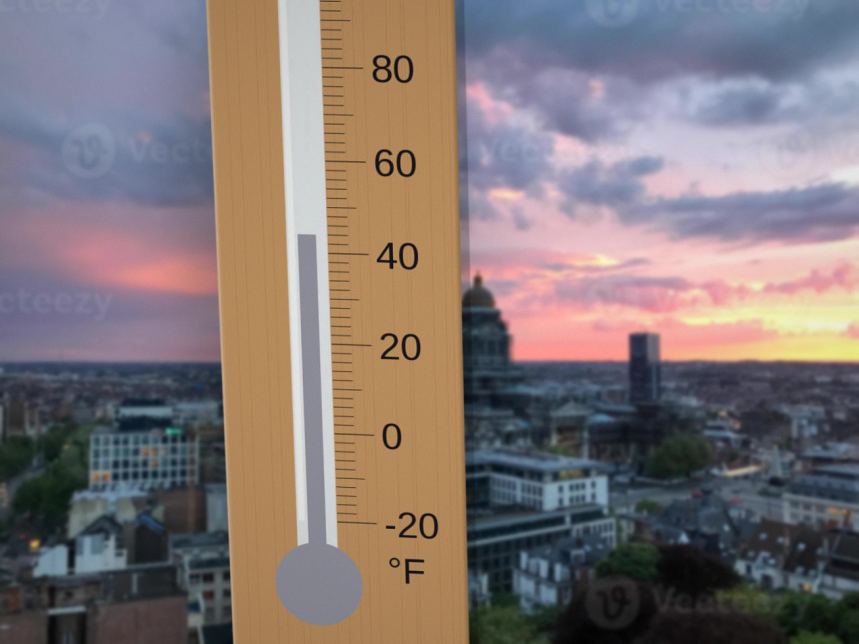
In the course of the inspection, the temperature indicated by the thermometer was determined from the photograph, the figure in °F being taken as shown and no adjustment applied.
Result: 44 °F
